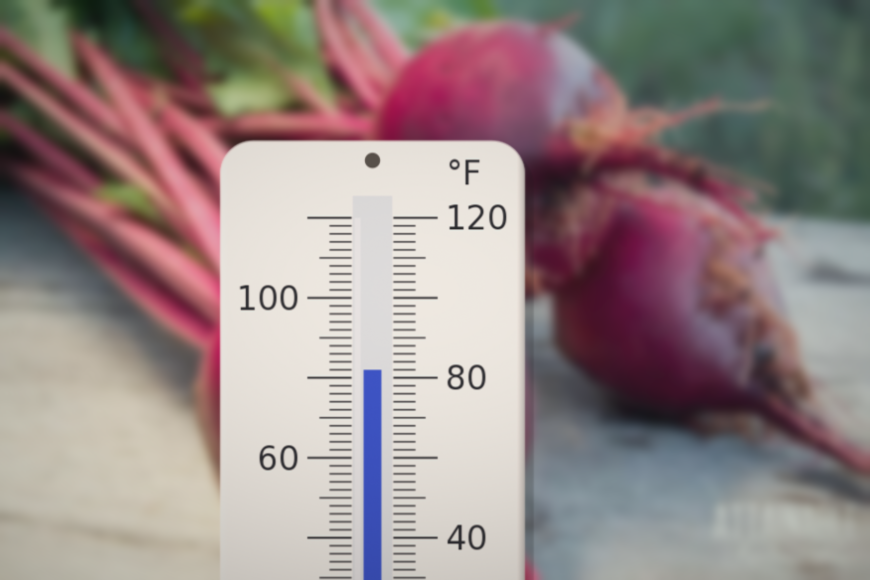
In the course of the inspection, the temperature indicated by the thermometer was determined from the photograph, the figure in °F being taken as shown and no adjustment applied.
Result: 82 °F
